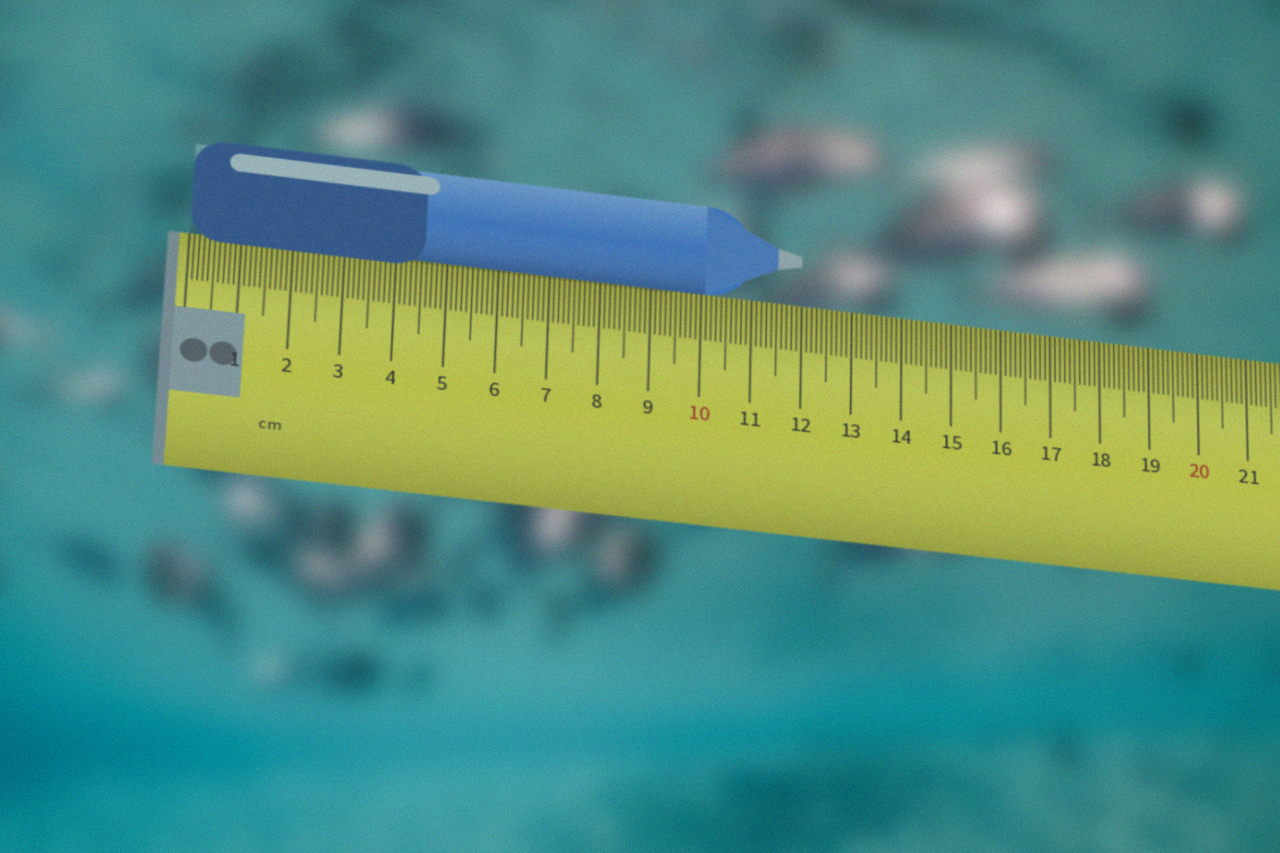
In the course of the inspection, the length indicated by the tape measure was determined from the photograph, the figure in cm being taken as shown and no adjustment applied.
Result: 12 cm
